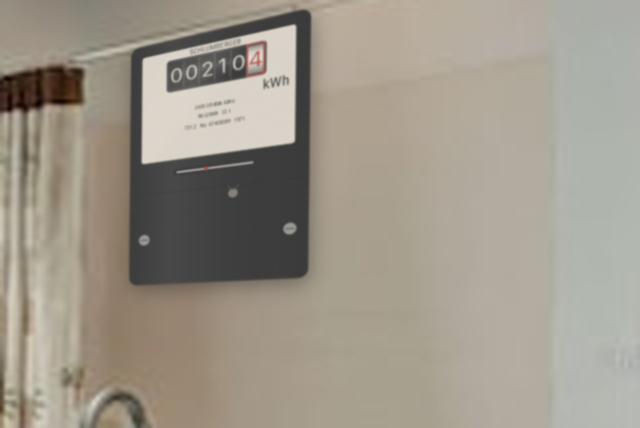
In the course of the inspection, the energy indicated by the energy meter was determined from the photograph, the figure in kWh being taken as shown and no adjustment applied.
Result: 210.4 kWh
